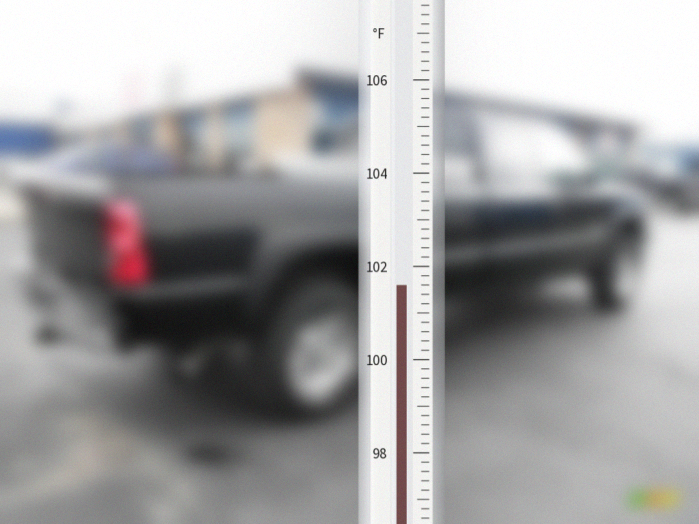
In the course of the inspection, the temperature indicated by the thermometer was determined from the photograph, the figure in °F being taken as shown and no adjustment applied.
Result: 101.6 °F
